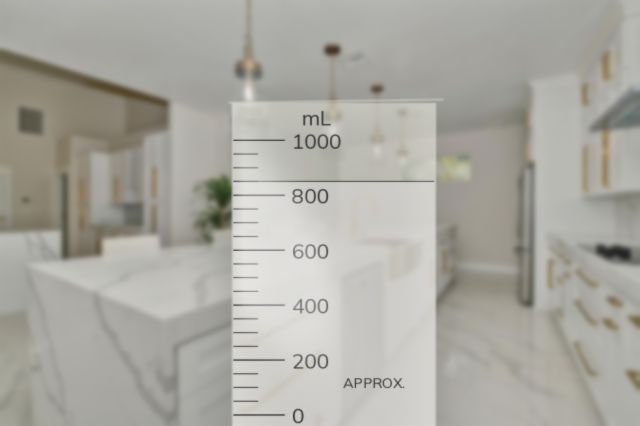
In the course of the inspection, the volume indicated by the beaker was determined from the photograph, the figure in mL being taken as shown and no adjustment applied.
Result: 850 mL
